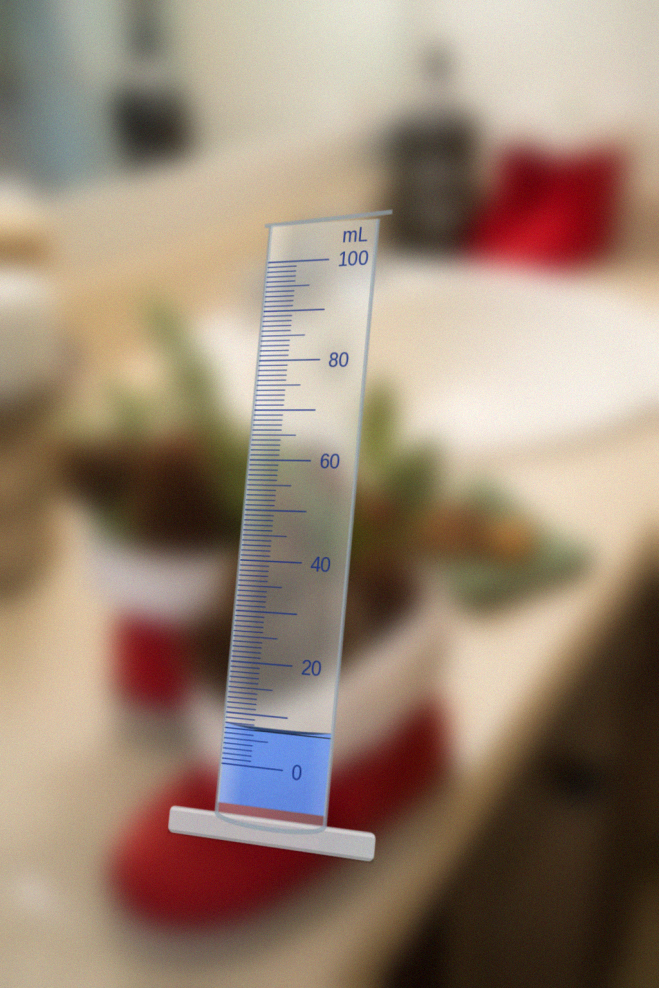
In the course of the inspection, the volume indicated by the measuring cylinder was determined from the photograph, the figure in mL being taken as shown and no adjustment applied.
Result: 7 mL
